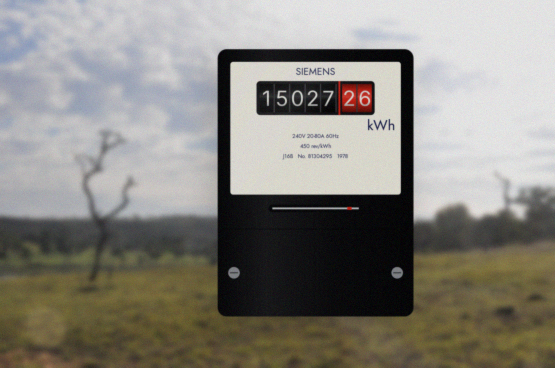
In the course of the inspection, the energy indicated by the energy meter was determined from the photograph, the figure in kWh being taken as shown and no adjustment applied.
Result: 15027.26 kWh
